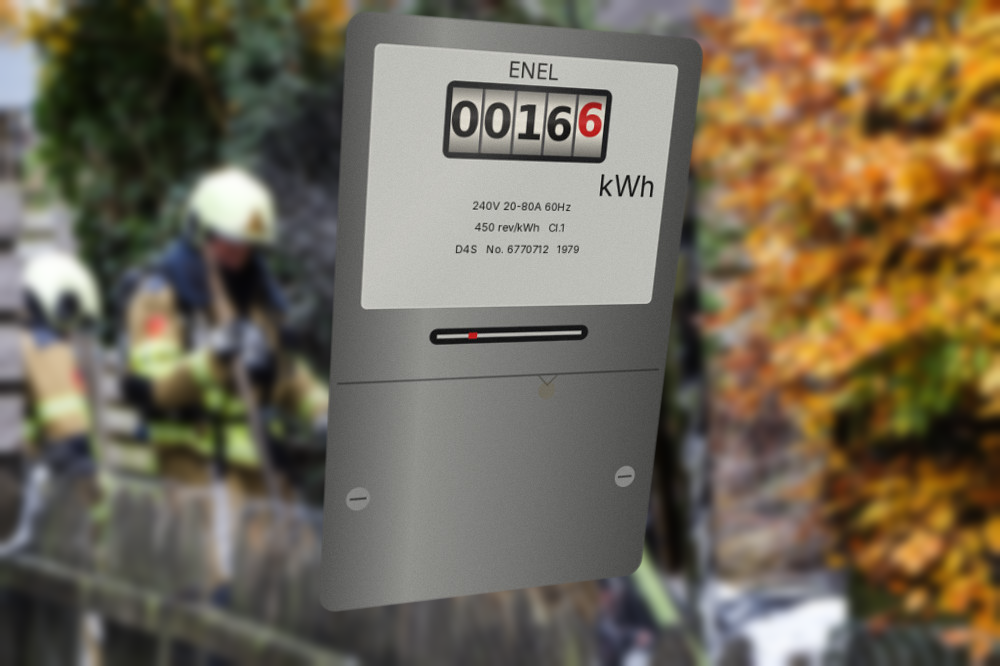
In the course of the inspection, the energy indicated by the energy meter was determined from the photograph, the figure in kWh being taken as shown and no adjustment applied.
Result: 16.6 kWh
